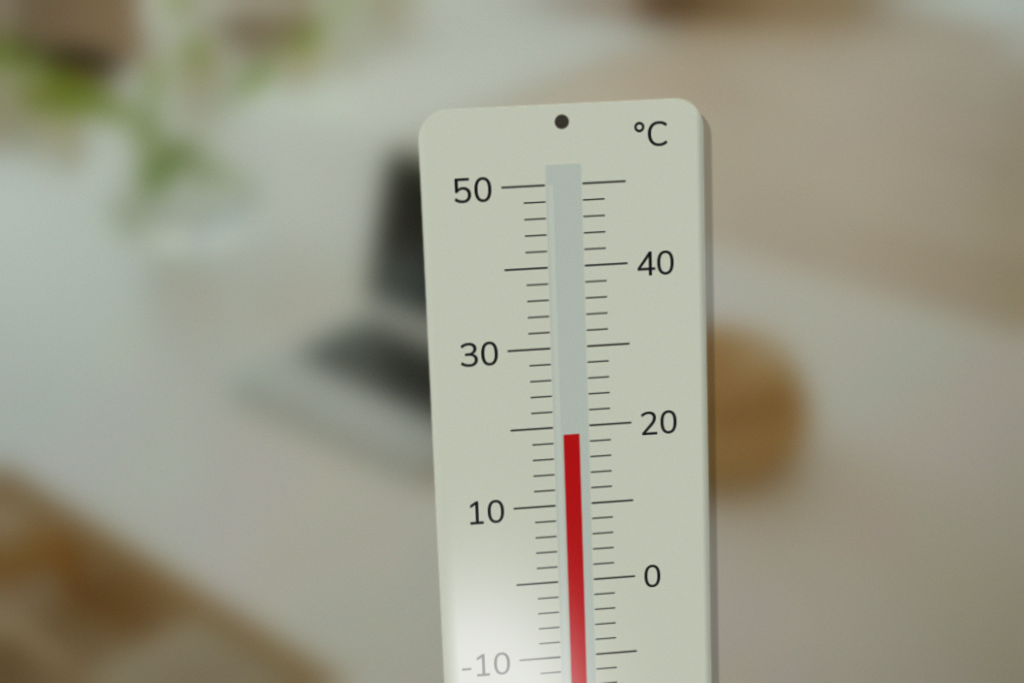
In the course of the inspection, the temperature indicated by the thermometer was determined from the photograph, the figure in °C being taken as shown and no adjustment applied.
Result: 19 °C
